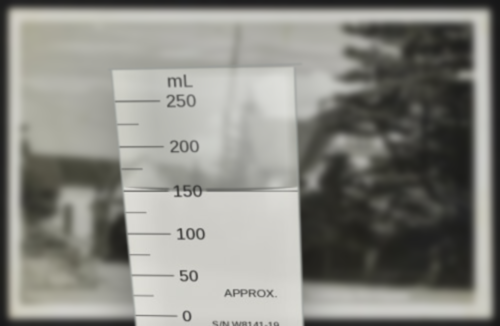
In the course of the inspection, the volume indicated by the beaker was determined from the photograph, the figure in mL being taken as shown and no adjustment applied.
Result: 150 mL
